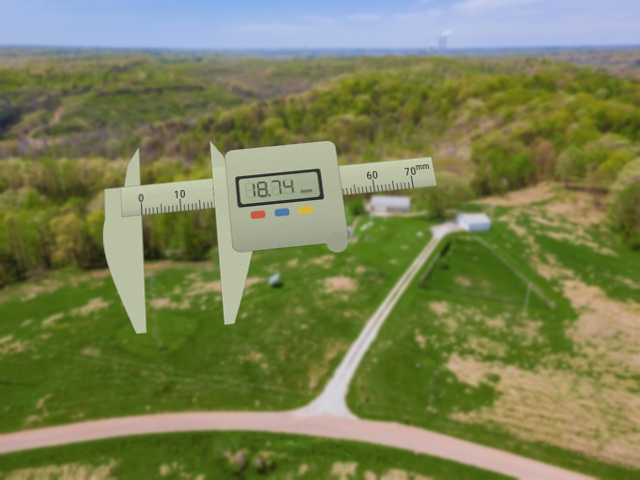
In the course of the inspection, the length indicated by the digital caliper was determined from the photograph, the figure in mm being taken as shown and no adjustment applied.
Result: 18.74 mm
